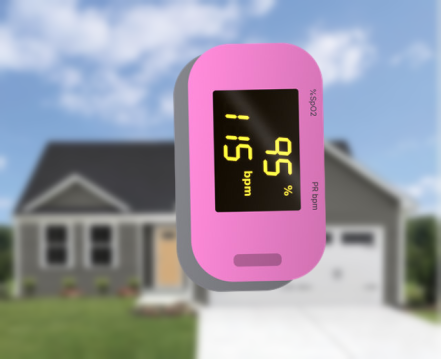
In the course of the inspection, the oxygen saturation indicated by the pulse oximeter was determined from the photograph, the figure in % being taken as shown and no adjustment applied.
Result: 95 %
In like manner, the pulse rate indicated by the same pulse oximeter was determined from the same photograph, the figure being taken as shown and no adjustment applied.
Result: 115 bpm
